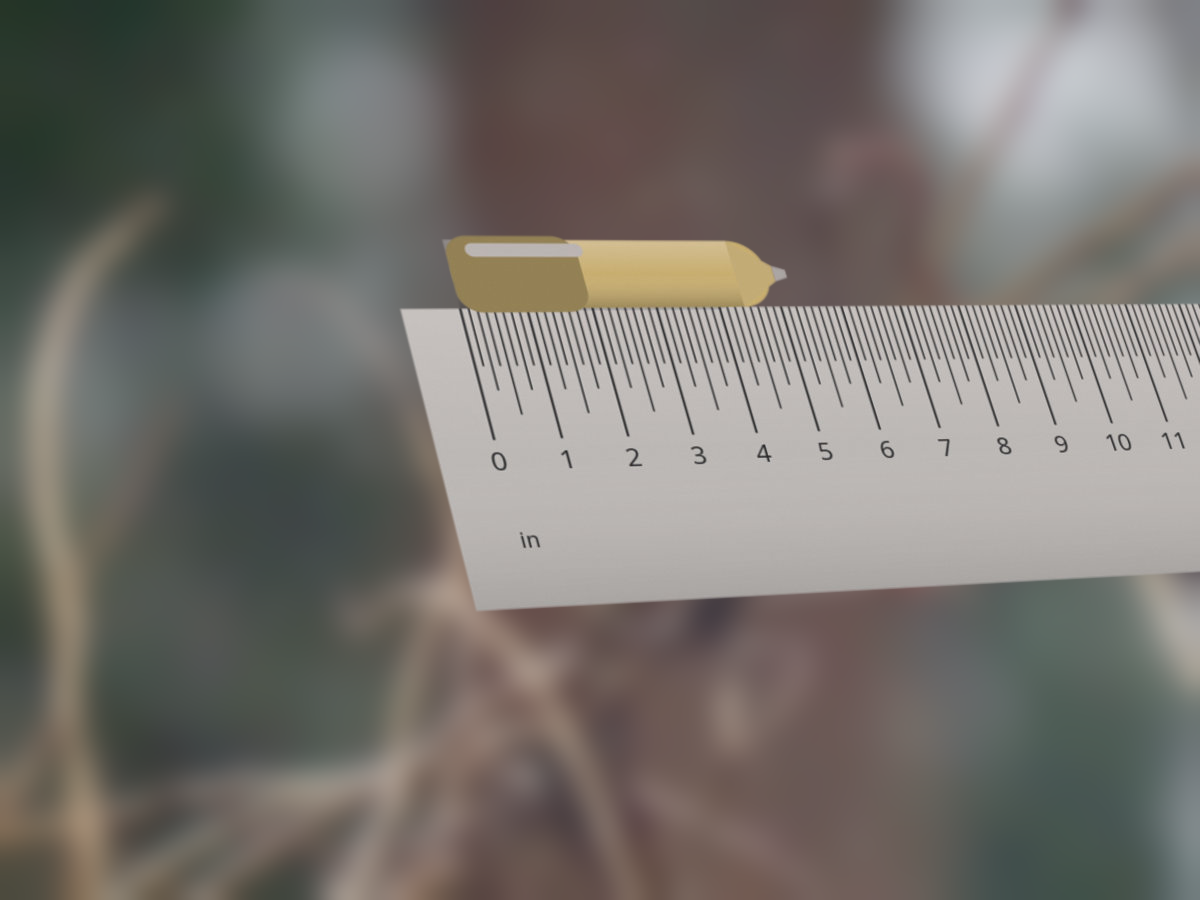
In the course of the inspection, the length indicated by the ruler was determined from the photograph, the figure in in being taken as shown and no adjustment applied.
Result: 5.25 in
